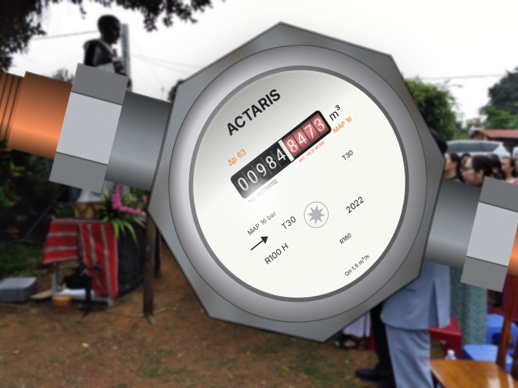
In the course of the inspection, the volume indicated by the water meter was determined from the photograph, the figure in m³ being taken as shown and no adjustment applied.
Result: 984.8473 m³
